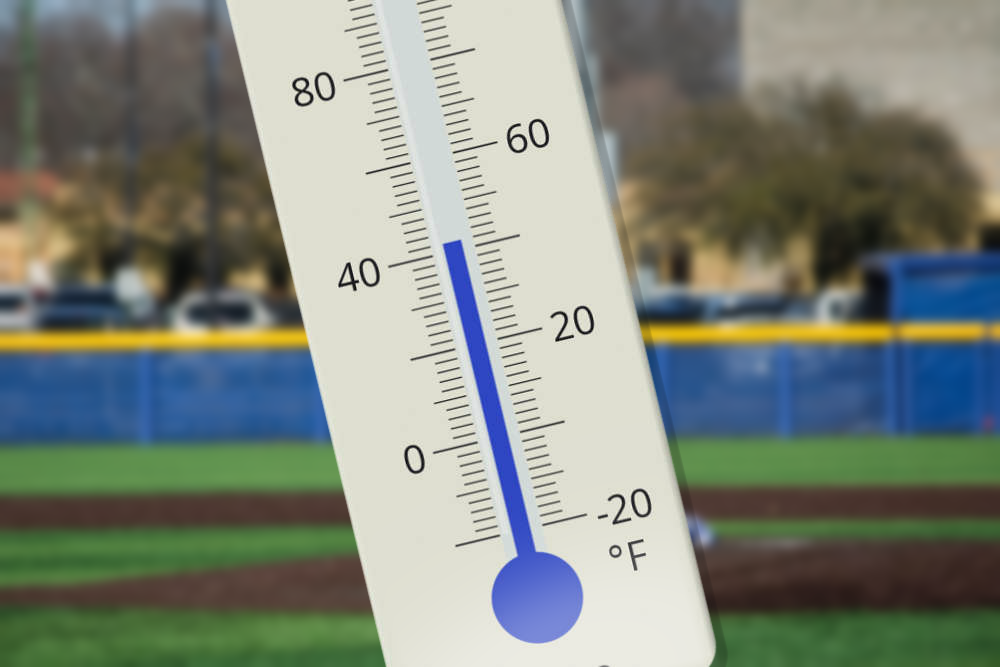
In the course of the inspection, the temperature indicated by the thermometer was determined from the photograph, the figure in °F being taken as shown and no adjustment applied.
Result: 42 °F
